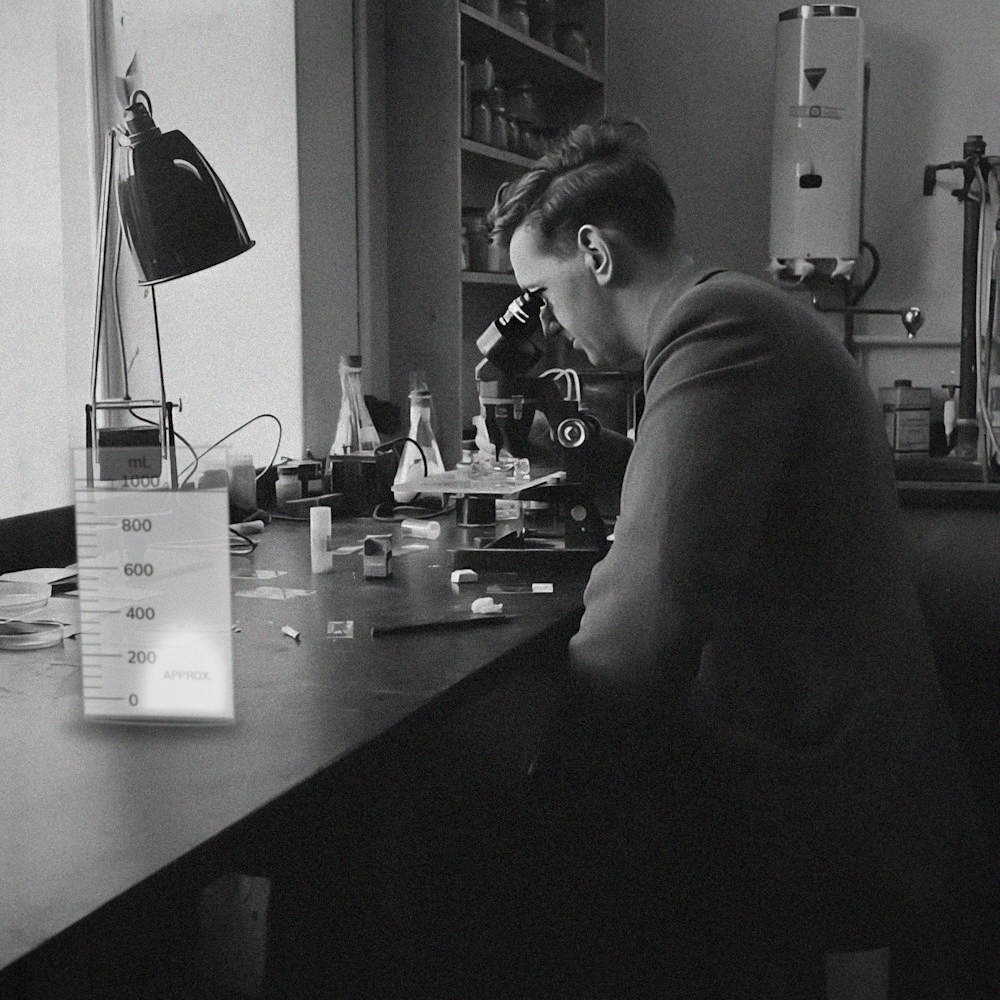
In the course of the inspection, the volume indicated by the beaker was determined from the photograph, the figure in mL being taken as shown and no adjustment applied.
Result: 950 mL
